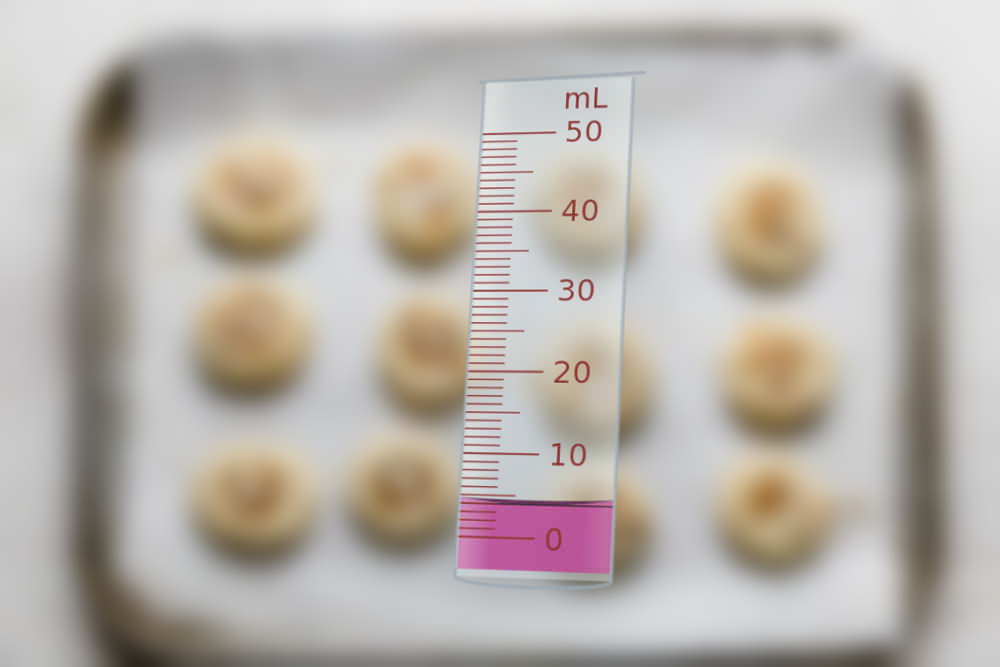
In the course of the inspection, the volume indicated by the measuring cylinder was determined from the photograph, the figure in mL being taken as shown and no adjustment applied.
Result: 4 mL
